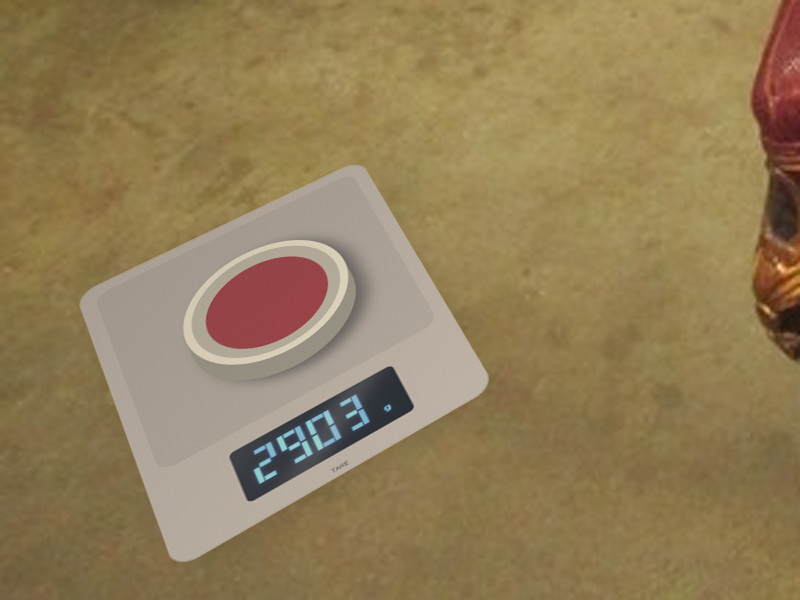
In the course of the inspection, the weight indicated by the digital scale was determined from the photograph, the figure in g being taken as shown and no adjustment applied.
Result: 2903 g
